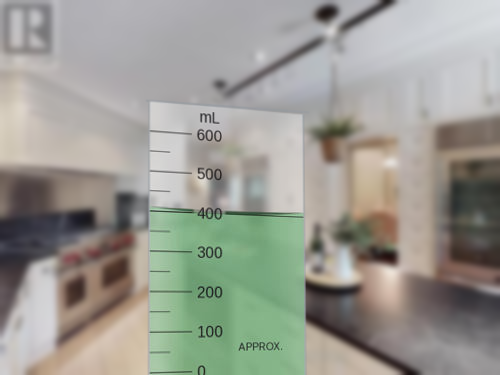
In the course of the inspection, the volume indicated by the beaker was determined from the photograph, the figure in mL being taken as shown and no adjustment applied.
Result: 400 mL
